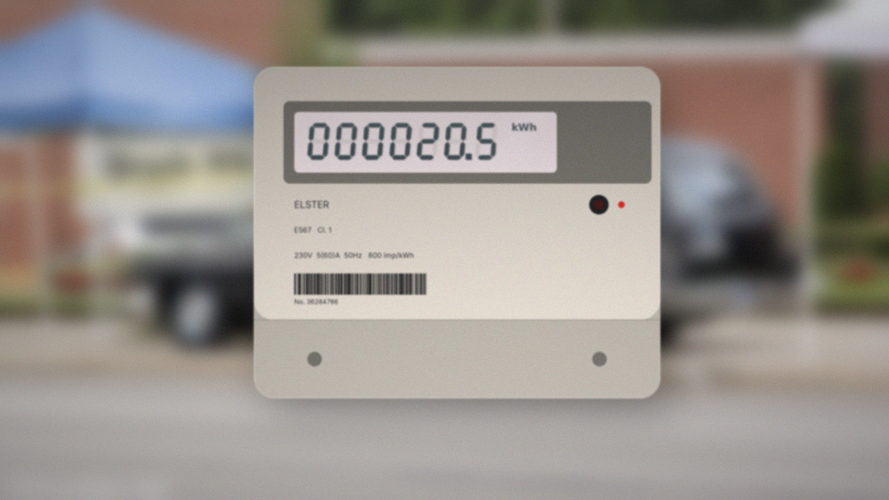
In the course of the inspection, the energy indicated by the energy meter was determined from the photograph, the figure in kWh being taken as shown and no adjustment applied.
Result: 20.5 kWh
